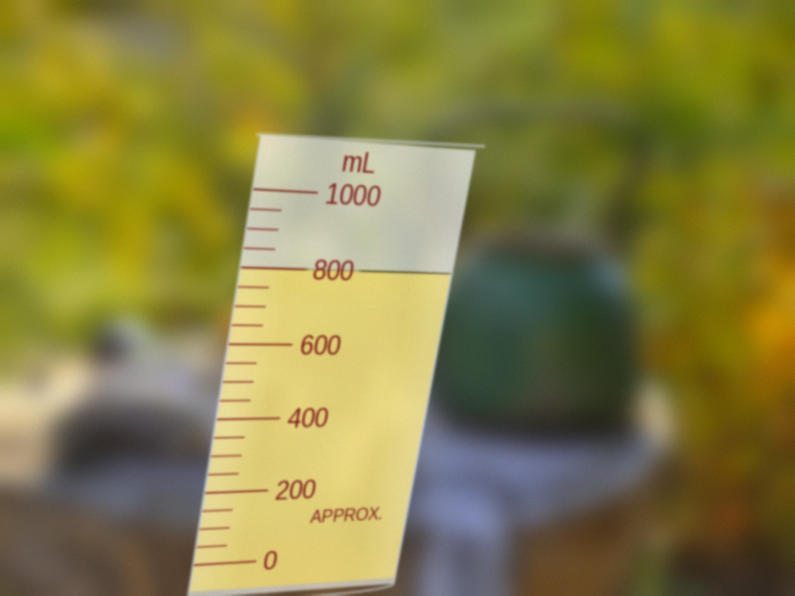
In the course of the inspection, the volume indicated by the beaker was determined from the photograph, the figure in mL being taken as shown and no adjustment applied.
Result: 800 mL
